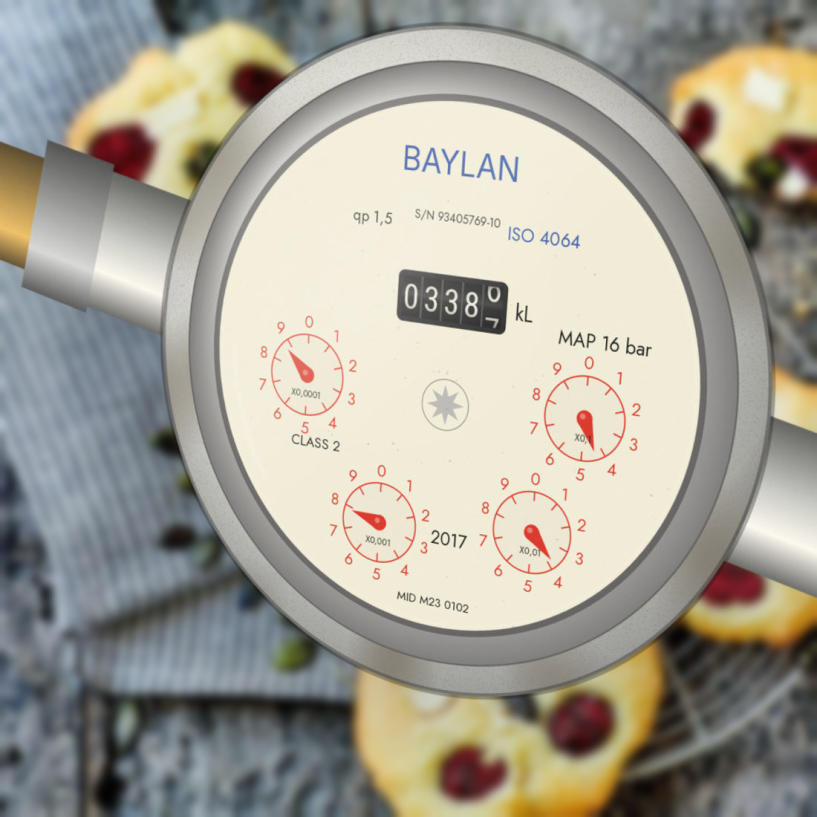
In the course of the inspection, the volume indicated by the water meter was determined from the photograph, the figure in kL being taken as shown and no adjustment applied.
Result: 3386.4378 kL
